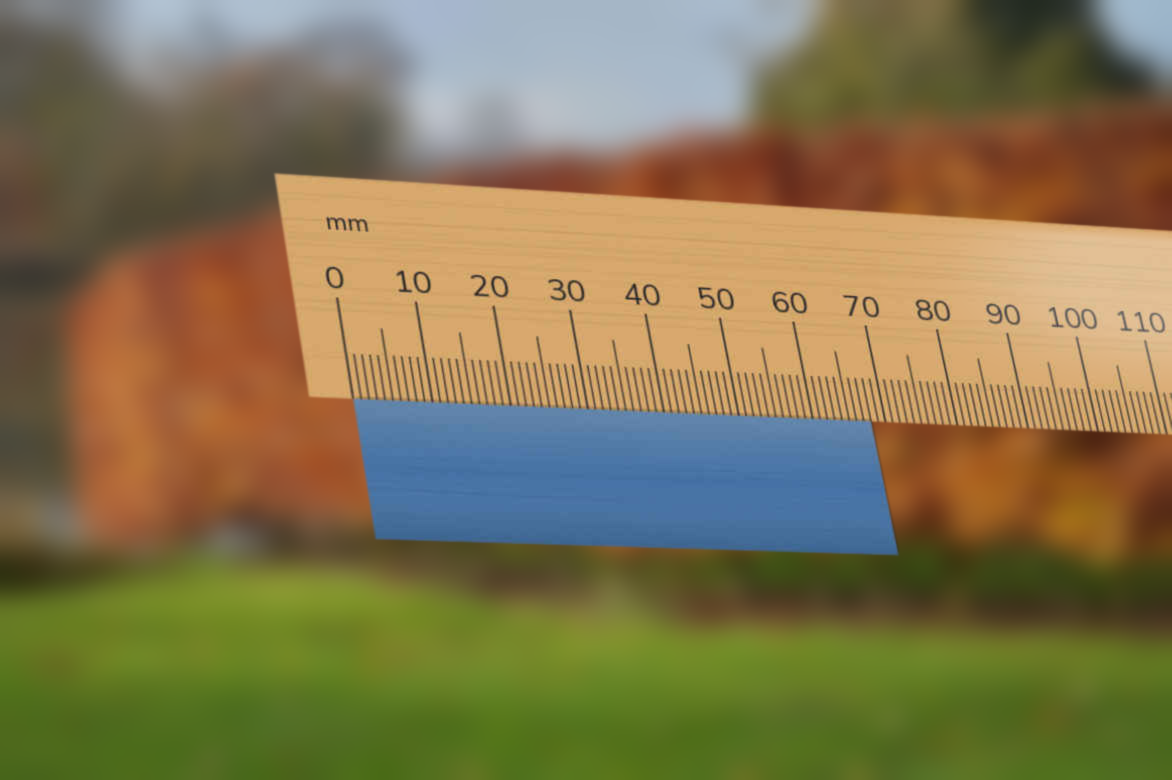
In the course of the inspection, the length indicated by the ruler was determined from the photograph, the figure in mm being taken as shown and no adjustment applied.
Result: 68 mm
